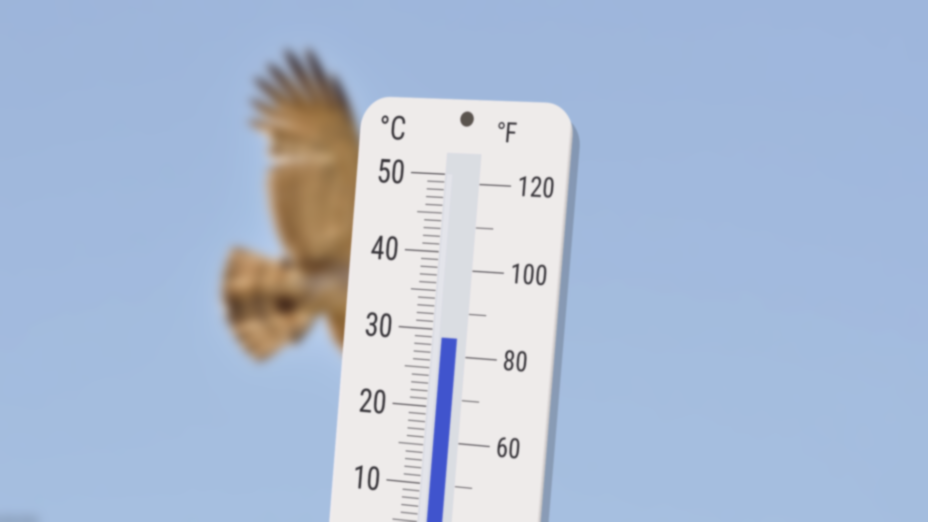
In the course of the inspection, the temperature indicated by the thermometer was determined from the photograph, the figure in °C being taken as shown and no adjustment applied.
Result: 29 °C
